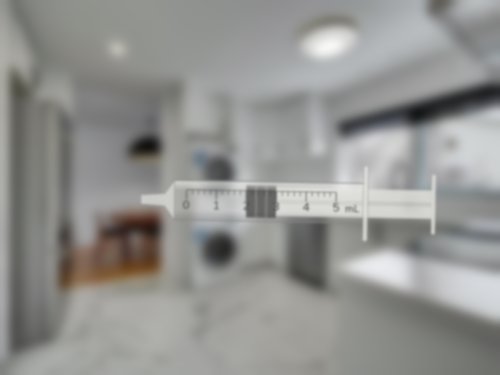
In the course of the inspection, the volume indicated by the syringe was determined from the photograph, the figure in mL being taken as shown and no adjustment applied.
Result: 2 mL
